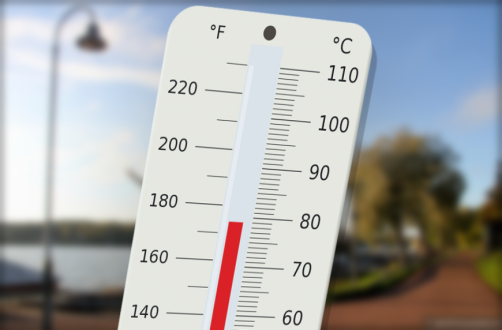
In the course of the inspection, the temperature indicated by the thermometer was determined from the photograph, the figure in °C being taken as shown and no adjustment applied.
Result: 79 °C
